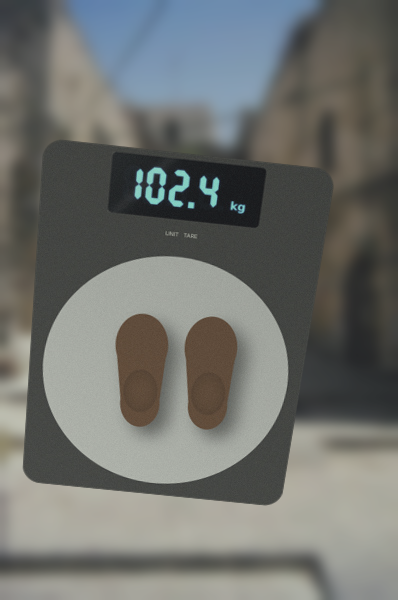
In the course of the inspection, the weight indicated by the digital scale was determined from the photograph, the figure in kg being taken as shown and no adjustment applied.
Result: 102.4 kg
